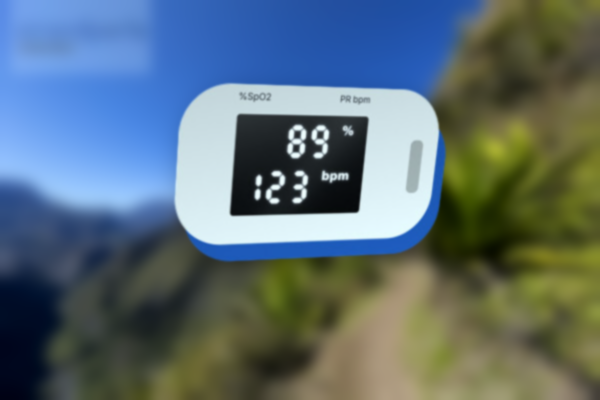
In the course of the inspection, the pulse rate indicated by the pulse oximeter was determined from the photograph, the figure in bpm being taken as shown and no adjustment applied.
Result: 123 bpm
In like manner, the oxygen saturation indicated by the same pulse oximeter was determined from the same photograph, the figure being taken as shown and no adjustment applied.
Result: 89 %
